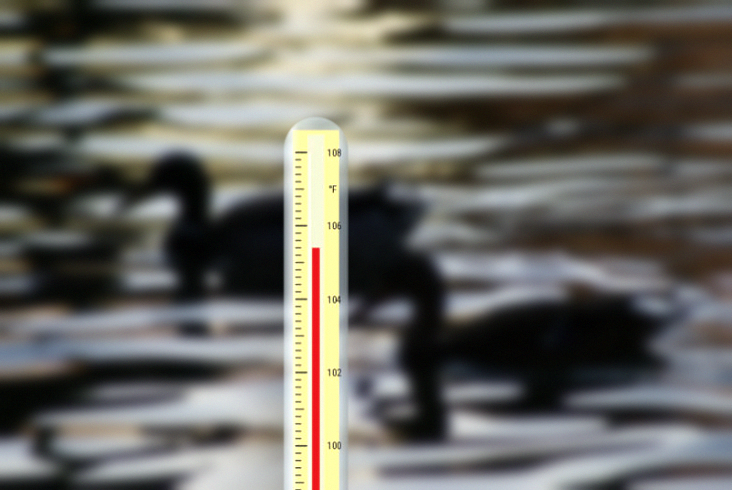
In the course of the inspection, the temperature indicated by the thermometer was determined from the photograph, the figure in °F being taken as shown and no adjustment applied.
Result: 105.4 °F
